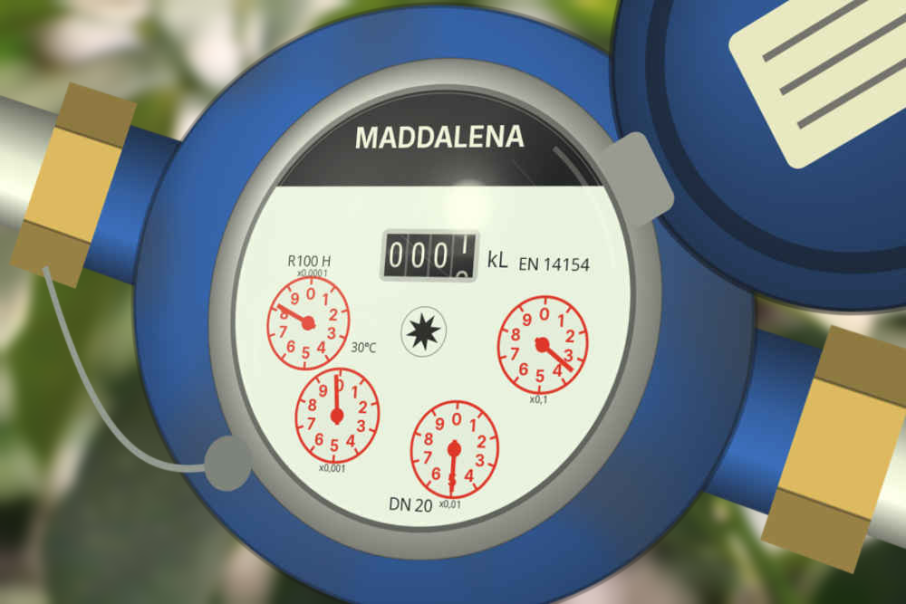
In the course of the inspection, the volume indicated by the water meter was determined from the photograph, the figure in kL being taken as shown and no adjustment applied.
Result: 1.3498 kL
